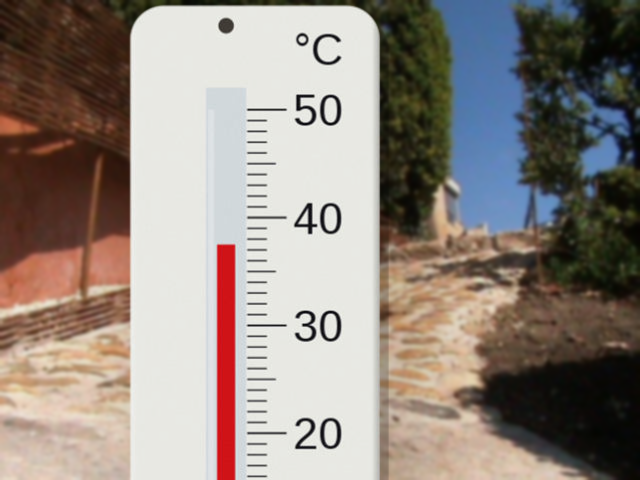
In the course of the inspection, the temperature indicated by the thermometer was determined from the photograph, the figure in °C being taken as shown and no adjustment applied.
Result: 37.5 °C
